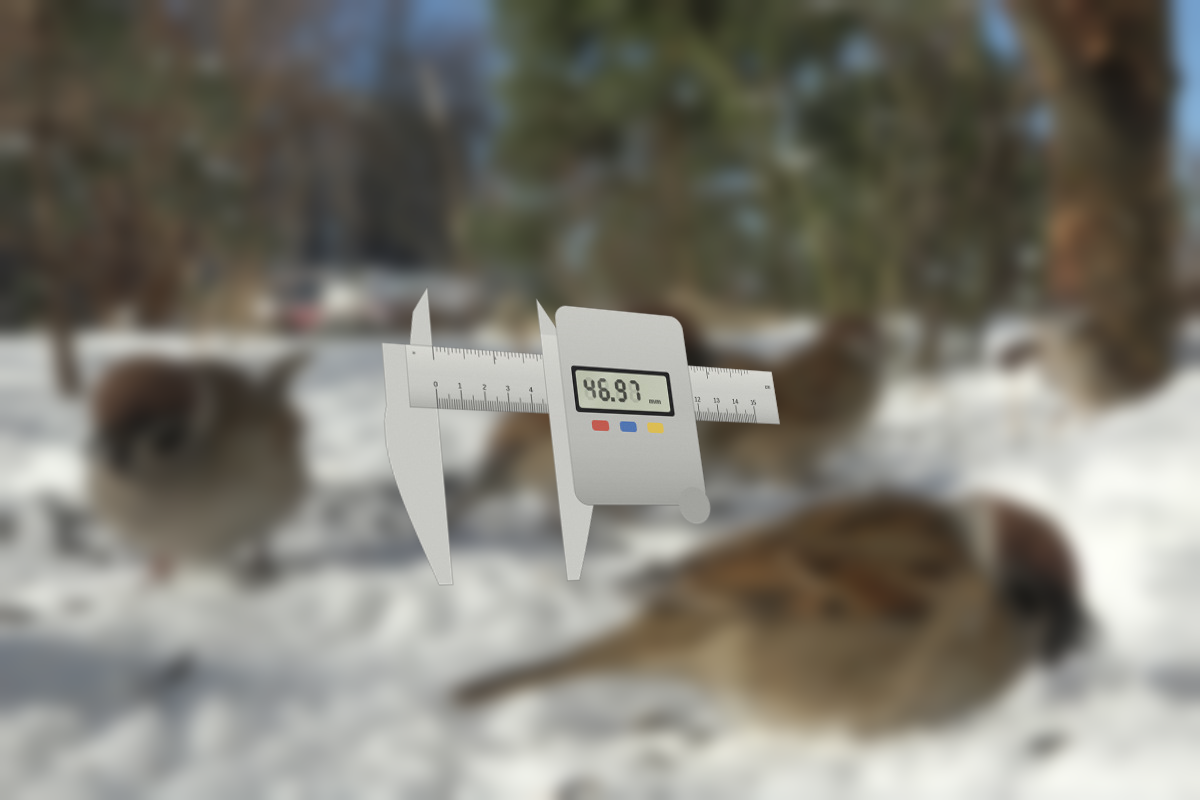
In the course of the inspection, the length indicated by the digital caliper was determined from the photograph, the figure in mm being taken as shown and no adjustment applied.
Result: 46.97 mm
